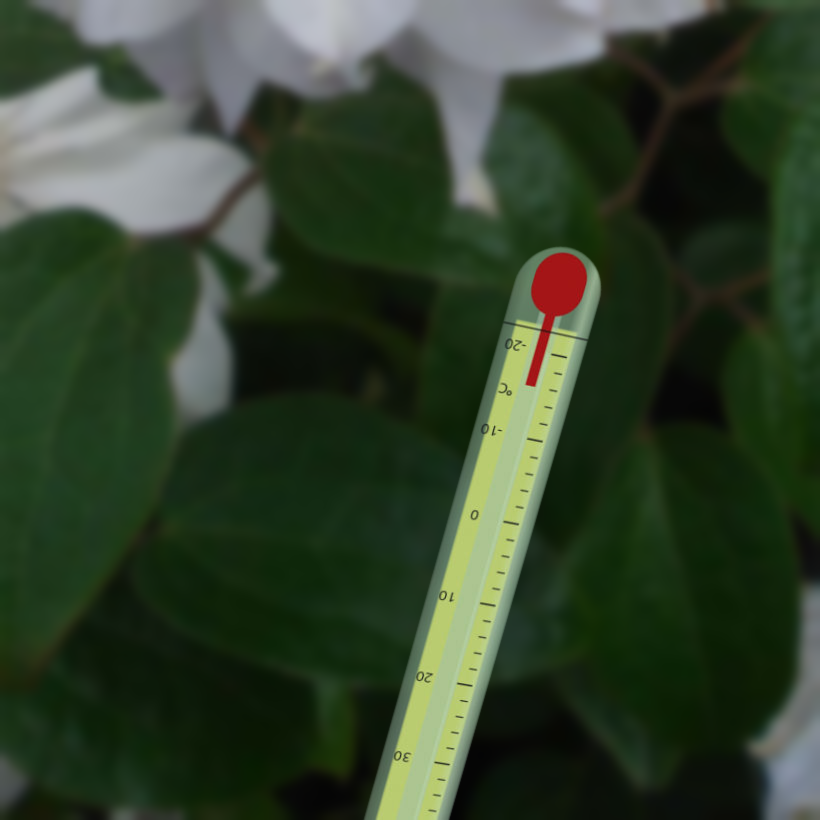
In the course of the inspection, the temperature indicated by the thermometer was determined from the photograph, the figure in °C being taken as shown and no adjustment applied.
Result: -16 °C
